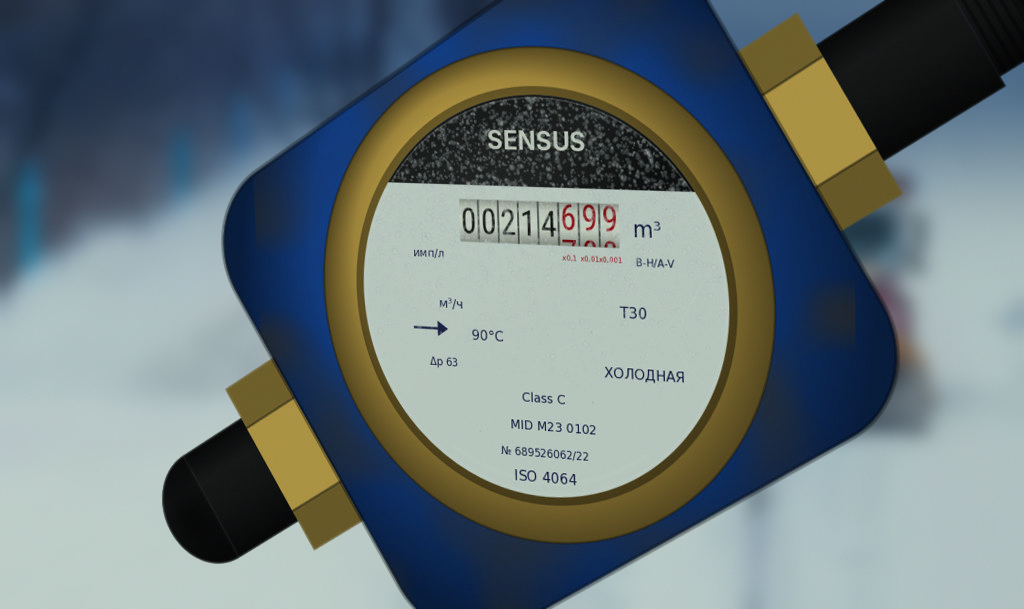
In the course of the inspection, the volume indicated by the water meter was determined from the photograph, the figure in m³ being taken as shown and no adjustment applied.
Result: 214.699 m³
